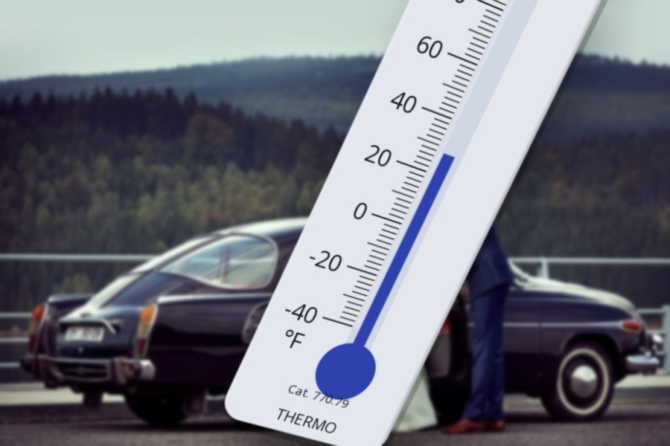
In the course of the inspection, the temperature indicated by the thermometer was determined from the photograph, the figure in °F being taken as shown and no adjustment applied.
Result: 28 °F
